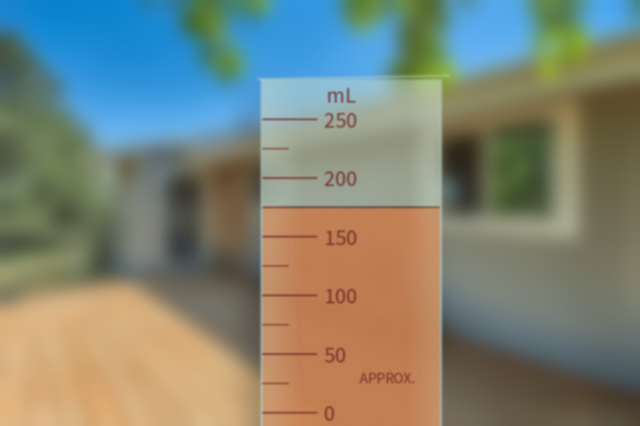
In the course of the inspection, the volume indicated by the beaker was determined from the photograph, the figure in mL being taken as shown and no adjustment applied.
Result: 175 mL
